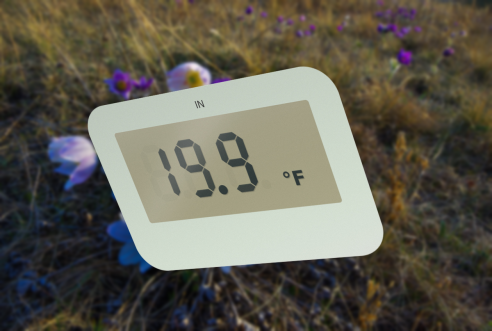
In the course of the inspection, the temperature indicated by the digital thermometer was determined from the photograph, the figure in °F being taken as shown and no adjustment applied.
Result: 19.9 °F
